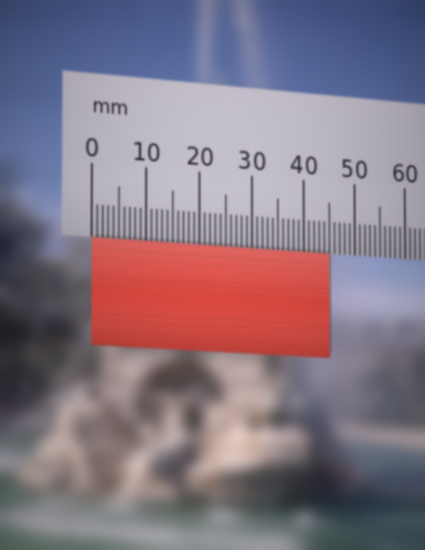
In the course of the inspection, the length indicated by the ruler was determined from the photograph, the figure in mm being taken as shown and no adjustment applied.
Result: 45 mm
